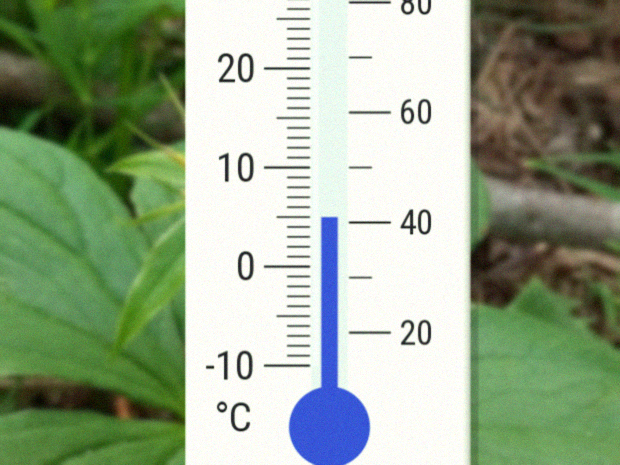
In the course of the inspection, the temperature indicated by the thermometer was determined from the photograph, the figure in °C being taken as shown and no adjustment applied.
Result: 5 °C
